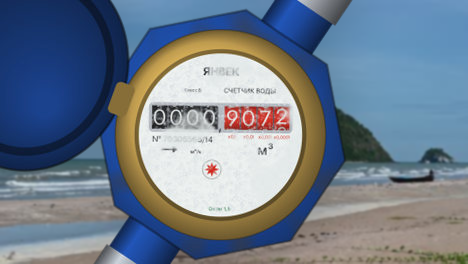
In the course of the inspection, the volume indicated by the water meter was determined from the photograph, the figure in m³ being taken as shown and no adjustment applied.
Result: 0.9072 m³
